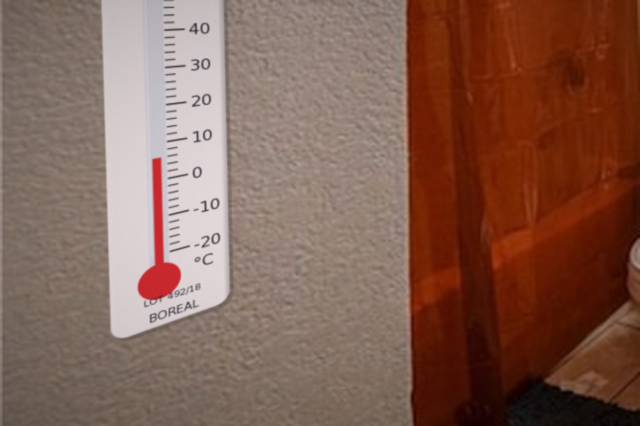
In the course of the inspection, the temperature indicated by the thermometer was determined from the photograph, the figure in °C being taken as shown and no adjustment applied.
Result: 6 °C
